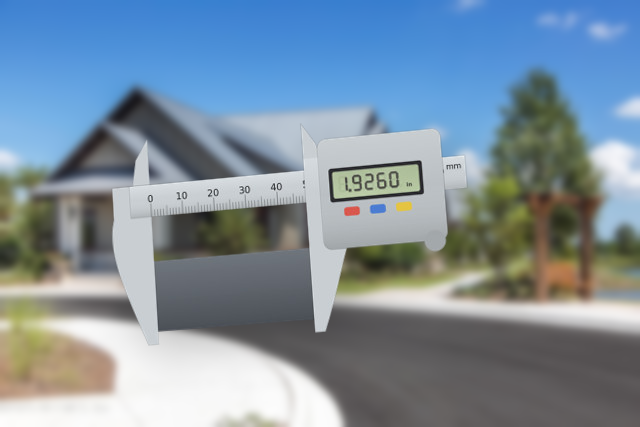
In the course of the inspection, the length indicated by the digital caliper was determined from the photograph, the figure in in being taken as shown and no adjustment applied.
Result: 1.9260 in
